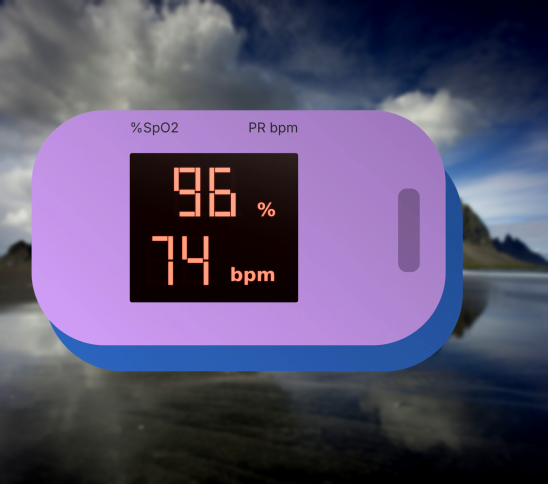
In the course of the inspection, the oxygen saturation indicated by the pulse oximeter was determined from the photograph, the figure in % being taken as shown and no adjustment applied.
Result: 96 %
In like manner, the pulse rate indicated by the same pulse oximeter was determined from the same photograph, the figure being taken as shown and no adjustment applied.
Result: 74 bpm
